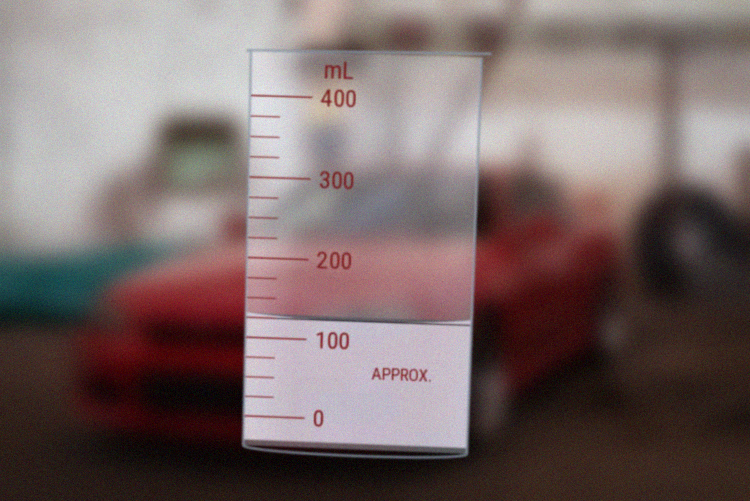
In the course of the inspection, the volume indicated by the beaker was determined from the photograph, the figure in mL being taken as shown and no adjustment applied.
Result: 125 mL
